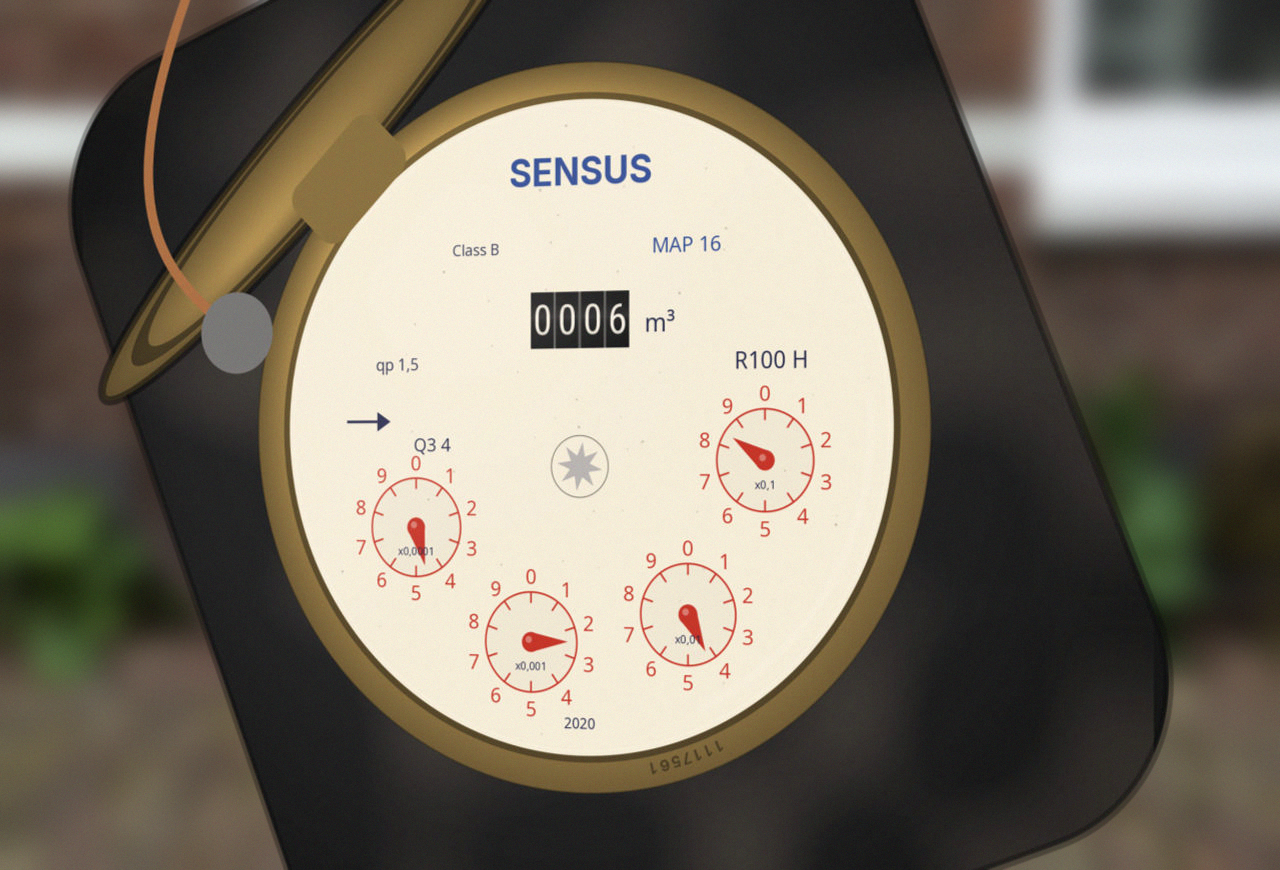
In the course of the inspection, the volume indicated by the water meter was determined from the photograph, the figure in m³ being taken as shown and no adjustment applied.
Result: 6.8424 m³
